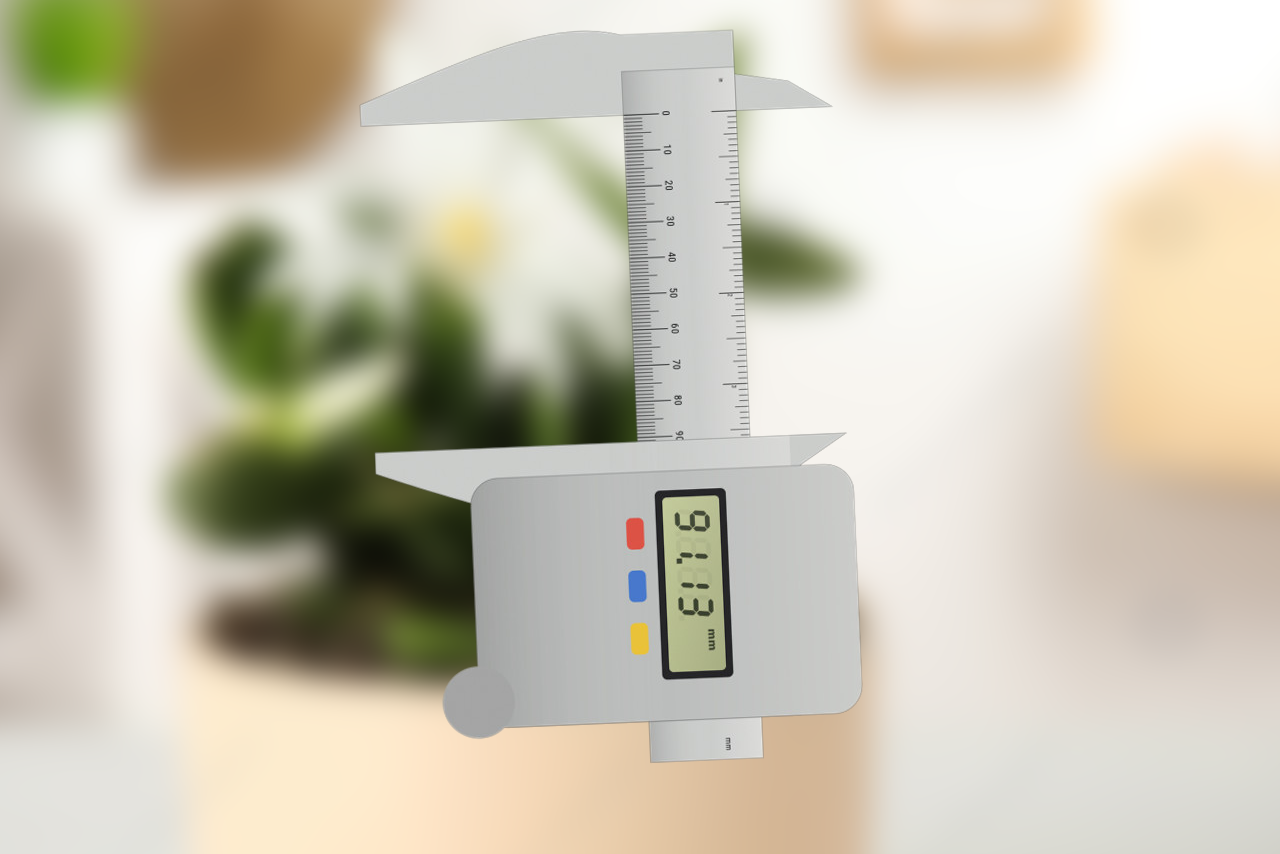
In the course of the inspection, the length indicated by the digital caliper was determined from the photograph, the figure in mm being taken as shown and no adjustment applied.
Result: 91.13 mm
